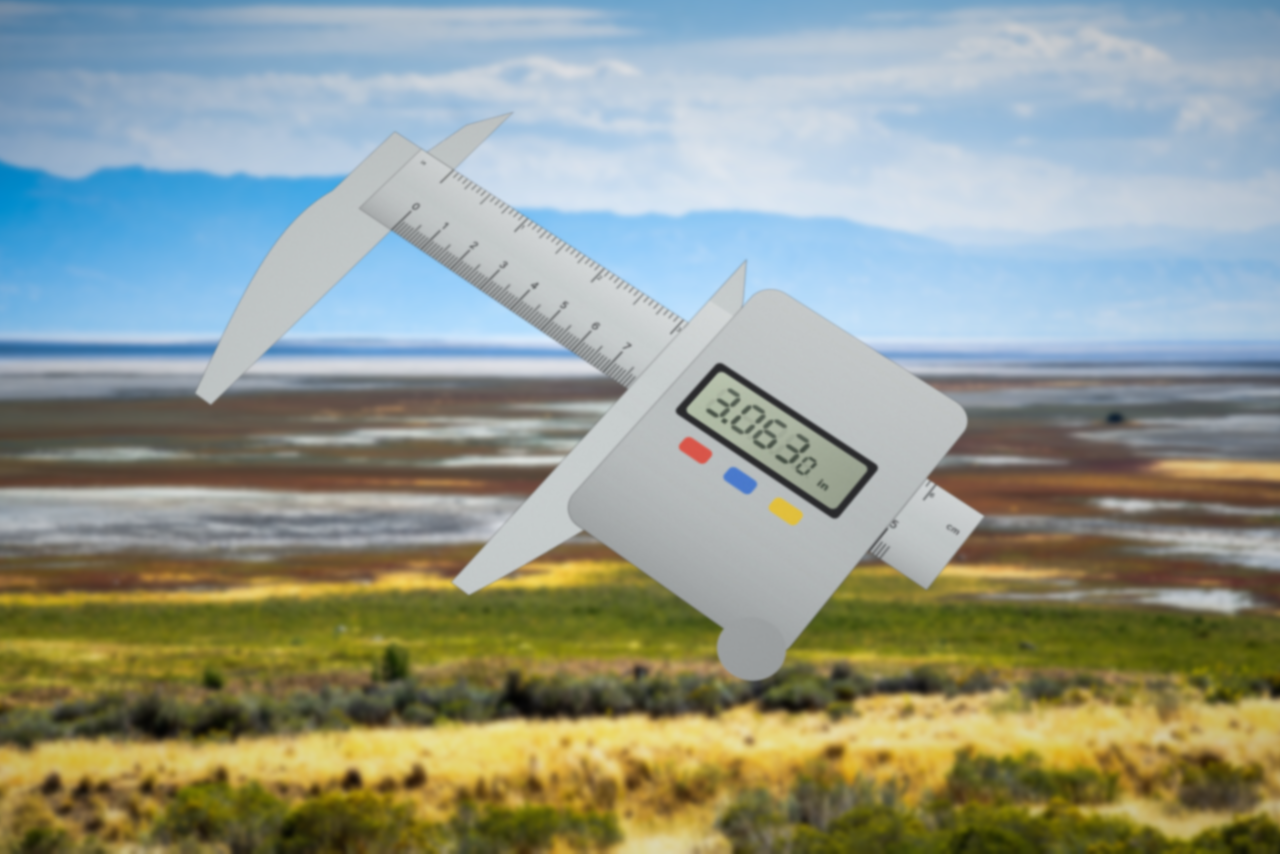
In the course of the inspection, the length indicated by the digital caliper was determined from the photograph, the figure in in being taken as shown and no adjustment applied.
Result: 3.0630 in
